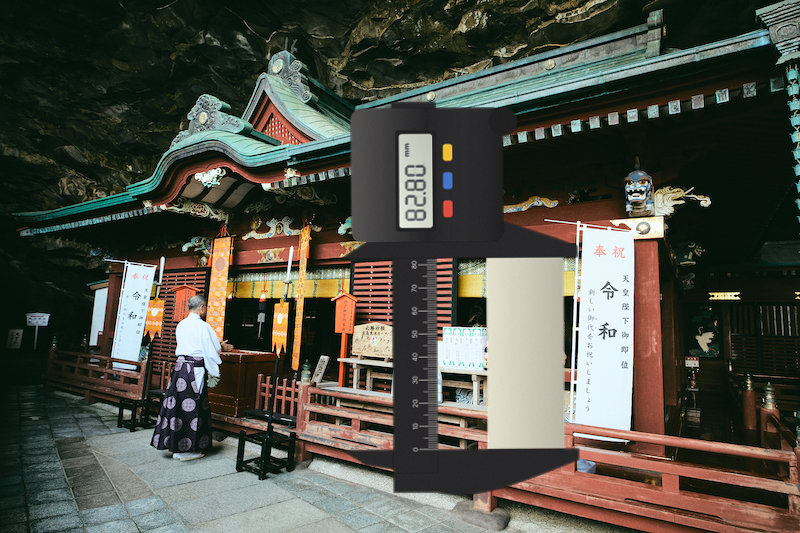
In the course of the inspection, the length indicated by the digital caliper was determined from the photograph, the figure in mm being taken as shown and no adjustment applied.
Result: 82.80 mm
